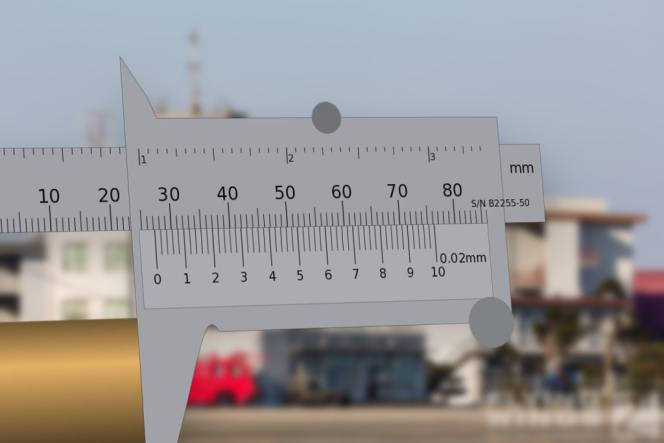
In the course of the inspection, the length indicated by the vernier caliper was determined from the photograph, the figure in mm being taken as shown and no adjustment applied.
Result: 27.2 mm
